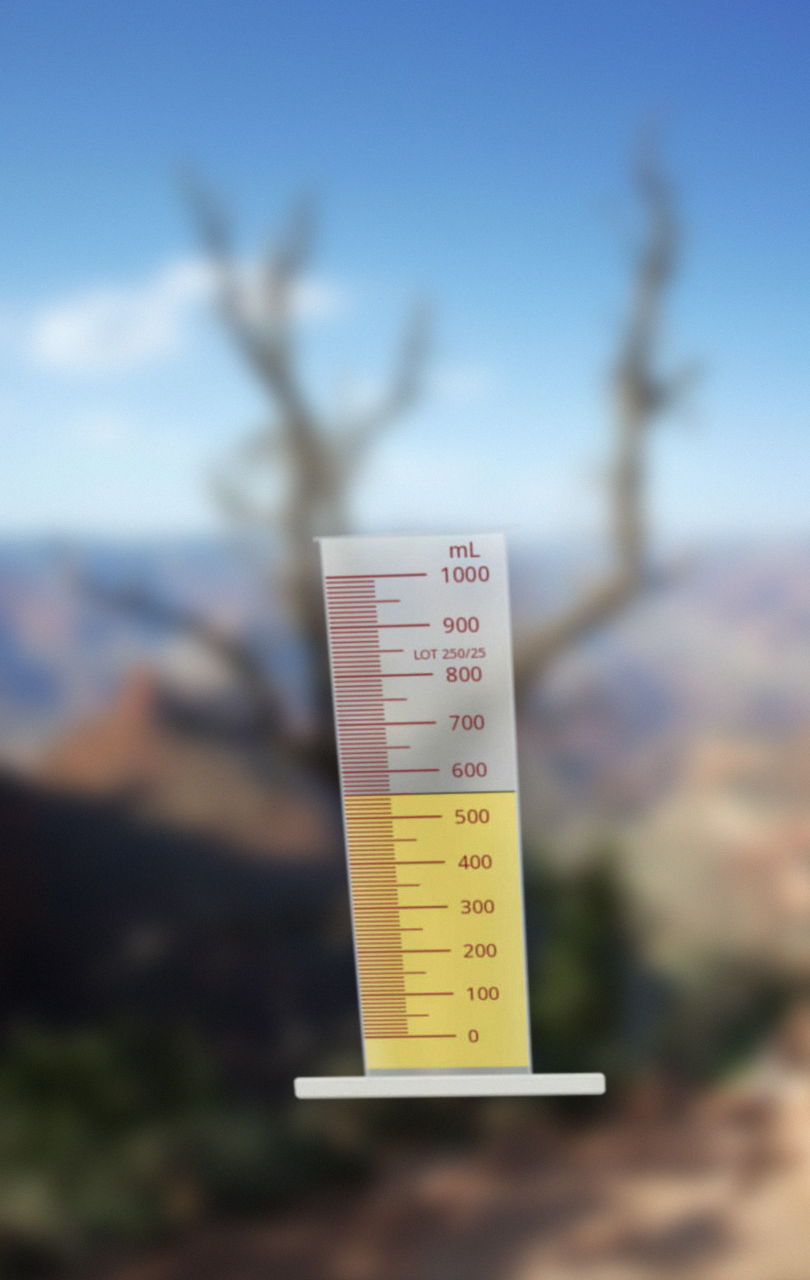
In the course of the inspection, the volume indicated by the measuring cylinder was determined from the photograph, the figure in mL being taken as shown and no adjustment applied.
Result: 550 mL
